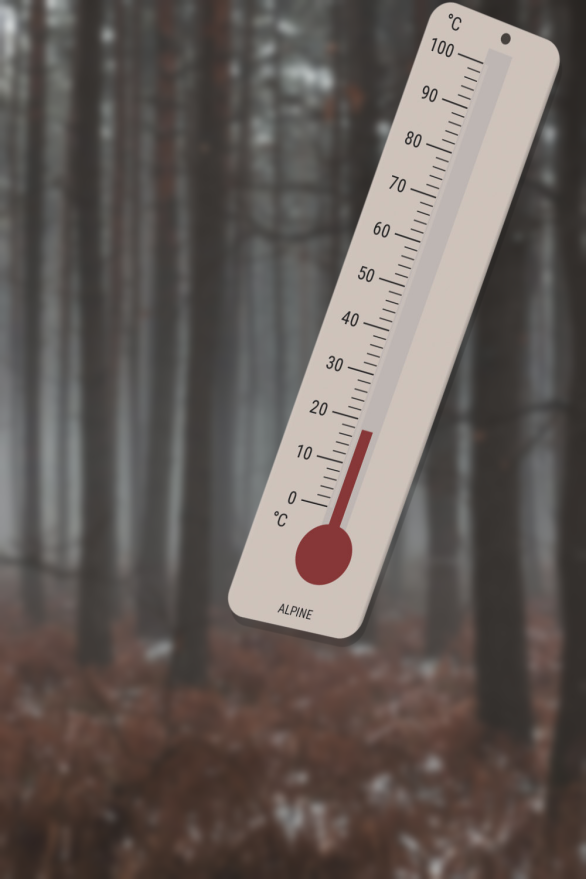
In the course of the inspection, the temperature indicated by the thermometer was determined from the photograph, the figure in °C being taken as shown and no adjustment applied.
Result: 18 °C
